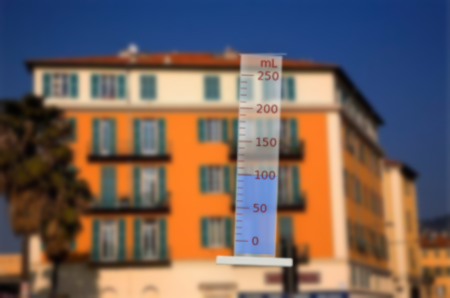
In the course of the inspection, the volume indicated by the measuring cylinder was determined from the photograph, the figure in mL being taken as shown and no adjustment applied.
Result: 100 mL
